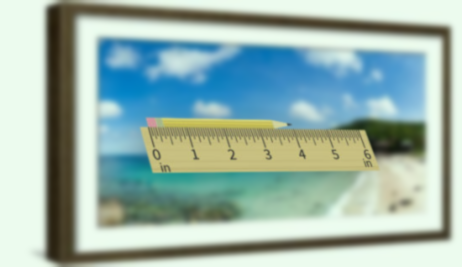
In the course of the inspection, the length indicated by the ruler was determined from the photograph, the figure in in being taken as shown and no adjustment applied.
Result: 4 in
